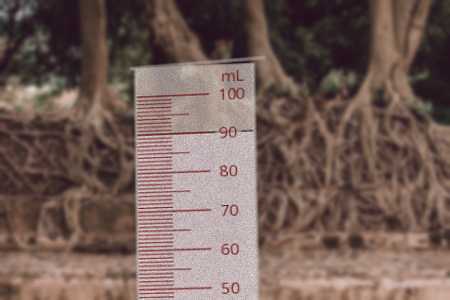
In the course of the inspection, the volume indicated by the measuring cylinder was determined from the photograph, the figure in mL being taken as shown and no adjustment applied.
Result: 90 mL
